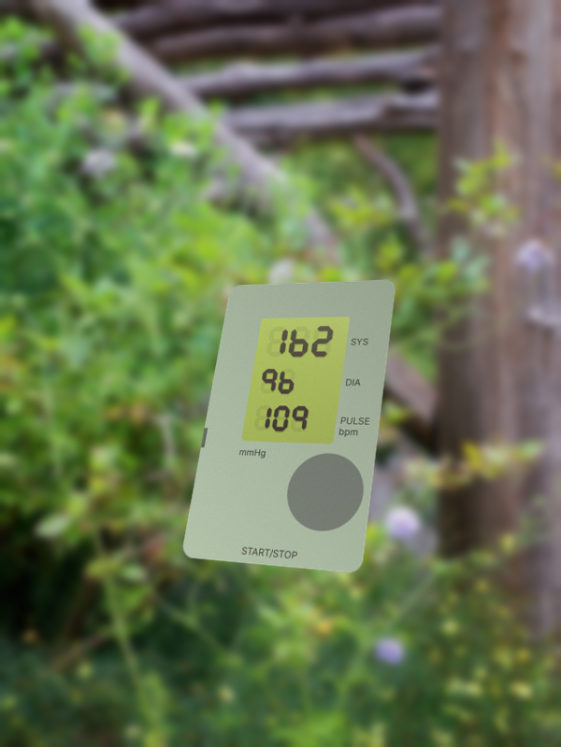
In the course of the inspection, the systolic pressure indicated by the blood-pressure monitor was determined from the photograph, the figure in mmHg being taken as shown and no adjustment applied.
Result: 162 mmHg
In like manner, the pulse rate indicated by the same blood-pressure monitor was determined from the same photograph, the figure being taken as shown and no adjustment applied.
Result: 109 bpm
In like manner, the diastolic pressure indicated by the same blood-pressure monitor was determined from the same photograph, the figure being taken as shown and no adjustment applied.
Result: 96 mmHg
